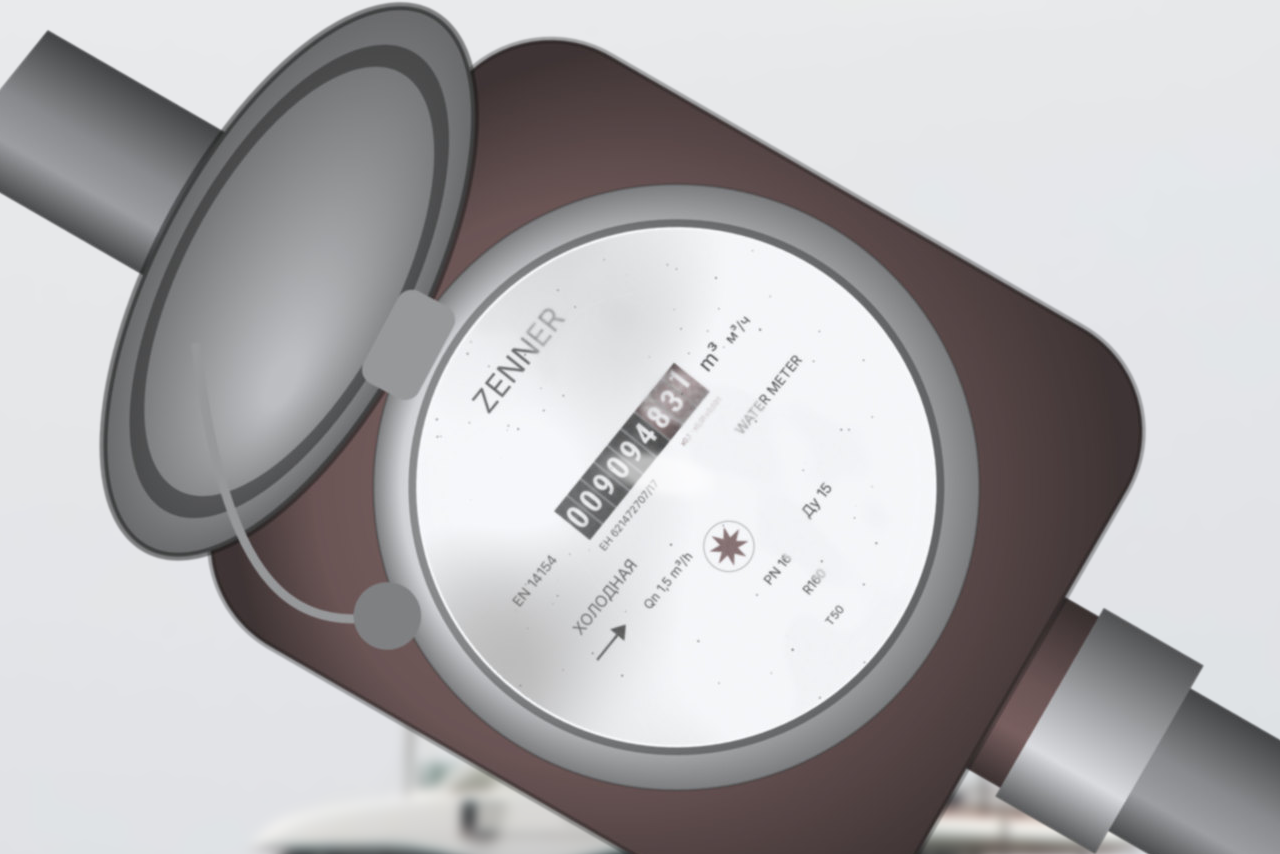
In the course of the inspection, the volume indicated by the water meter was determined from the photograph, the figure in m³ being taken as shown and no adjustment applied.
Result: 9094.831 m³
